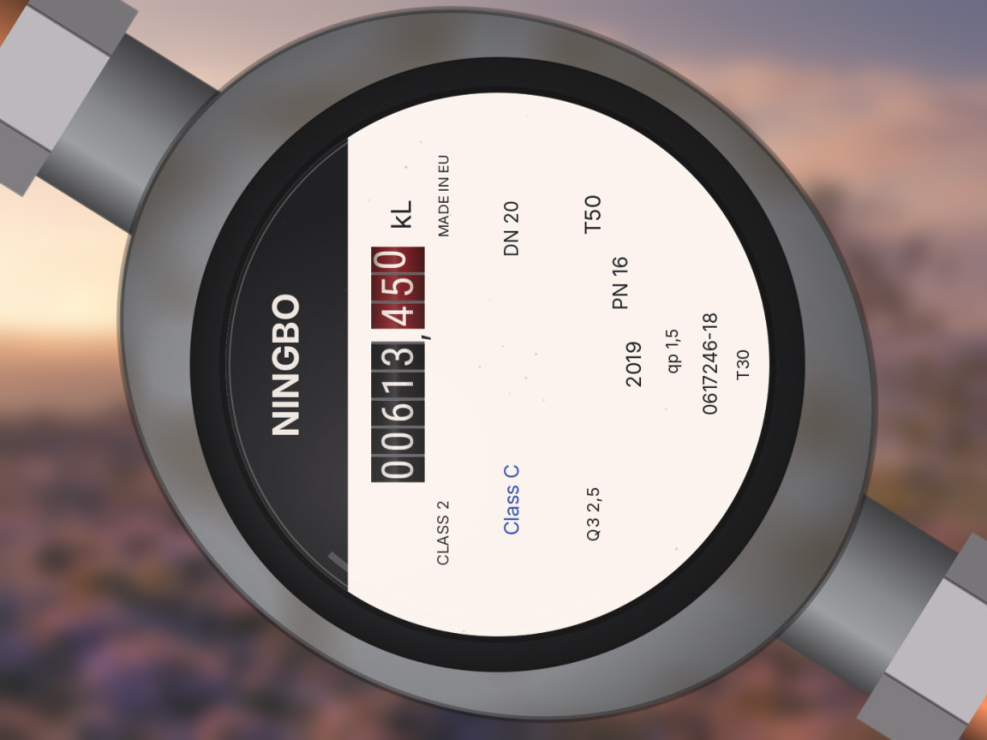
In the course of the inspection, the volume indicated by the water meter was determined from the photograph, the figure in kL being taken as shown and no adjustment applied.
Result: 613.450 kL
